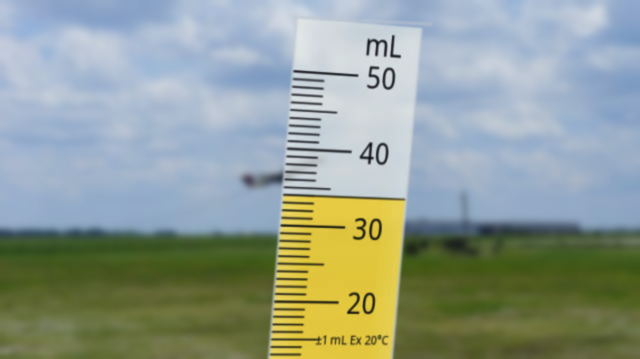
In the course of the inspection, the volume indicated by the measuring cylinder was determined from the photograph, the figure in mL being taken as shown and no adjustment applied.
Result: 34 mL
